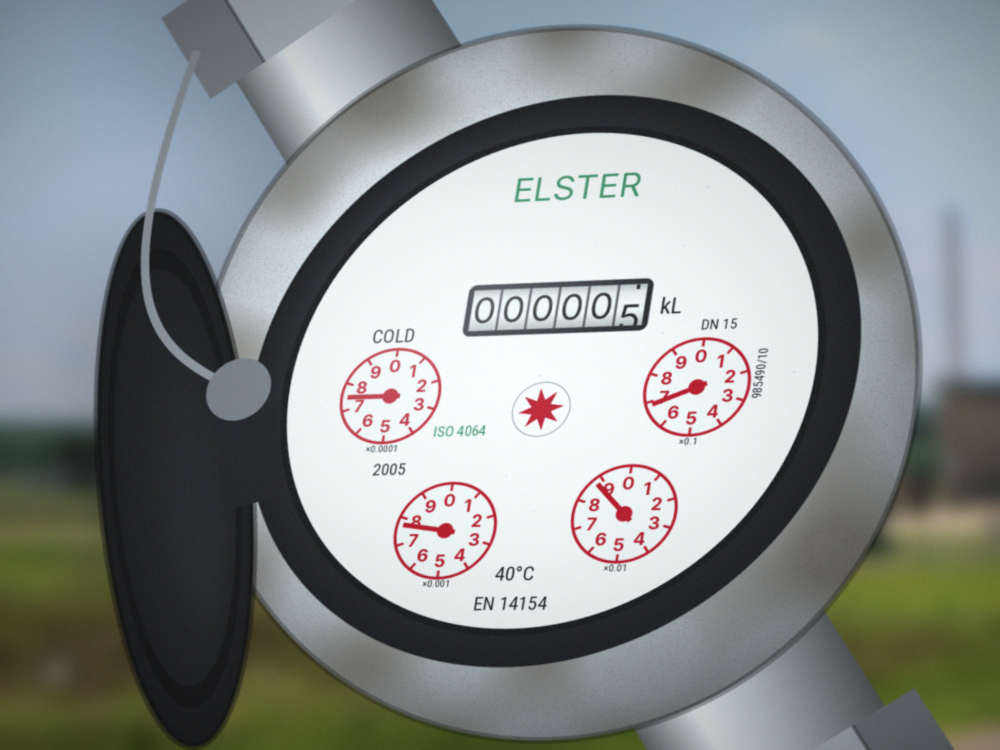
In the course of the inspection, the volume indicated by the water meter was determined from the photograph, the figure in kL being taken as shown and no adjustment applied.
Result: 4.6877 kL
